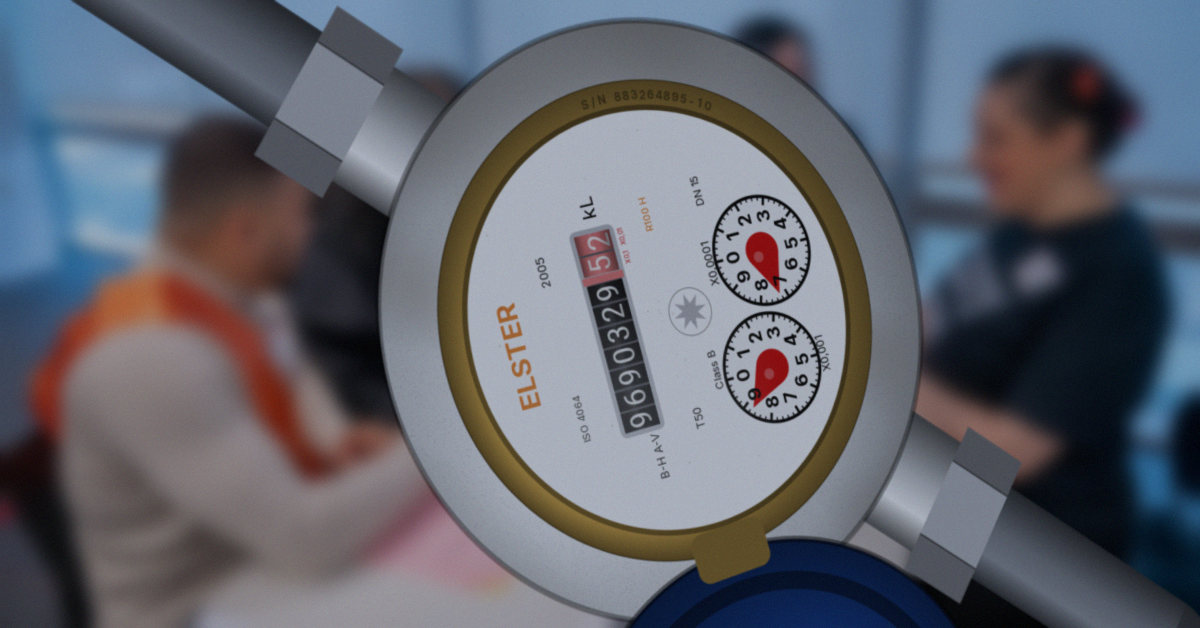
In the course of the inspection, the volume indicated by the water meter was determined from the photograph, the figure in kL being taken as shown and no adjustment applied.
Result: 9690329.5187 kL
